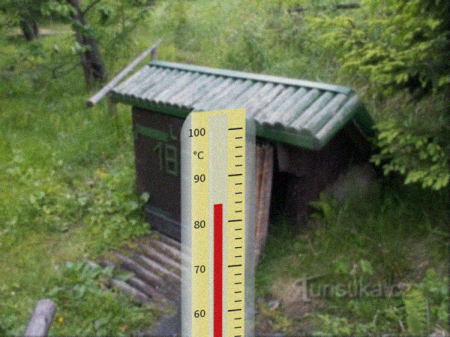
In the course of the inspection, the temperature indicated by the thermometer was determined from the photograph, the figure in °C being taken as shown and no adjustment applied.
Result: 84 °C
